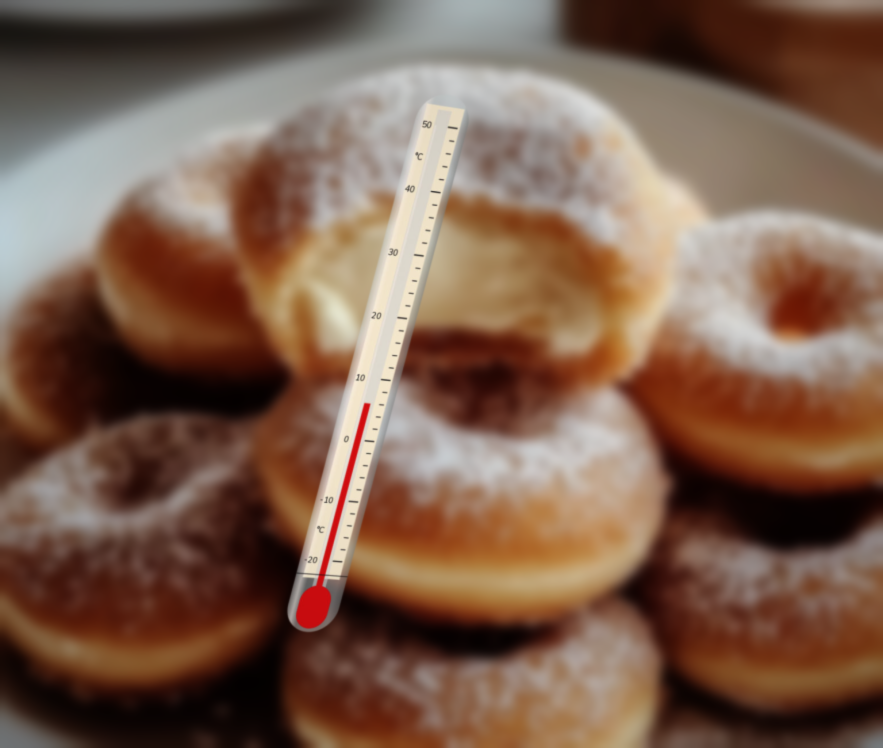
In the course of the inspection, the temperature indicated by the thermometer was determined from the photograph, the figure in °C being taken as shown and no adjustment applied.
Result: 6 °C
